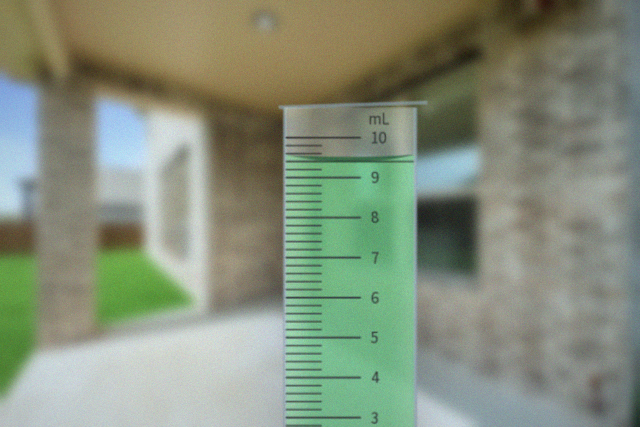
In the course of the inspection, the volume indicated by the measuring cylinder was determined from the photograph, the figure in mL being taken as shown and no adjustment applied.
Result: 9.4 mL
